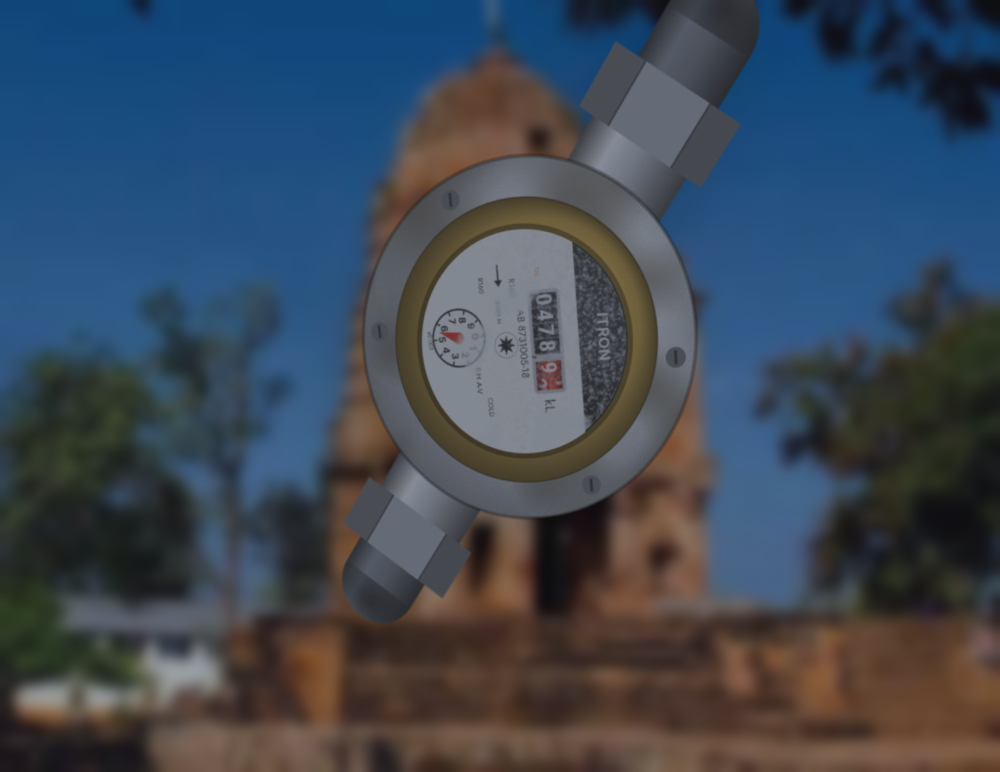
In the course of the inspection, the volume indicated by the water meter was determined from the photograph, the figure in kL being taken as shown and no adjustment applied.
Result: 478.915 kL
